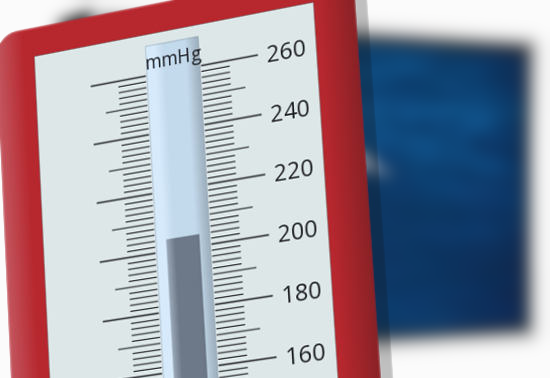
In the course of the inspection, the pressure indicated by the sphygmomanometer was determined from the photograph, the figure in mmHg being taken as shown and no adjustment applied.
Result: 204 mmHg
